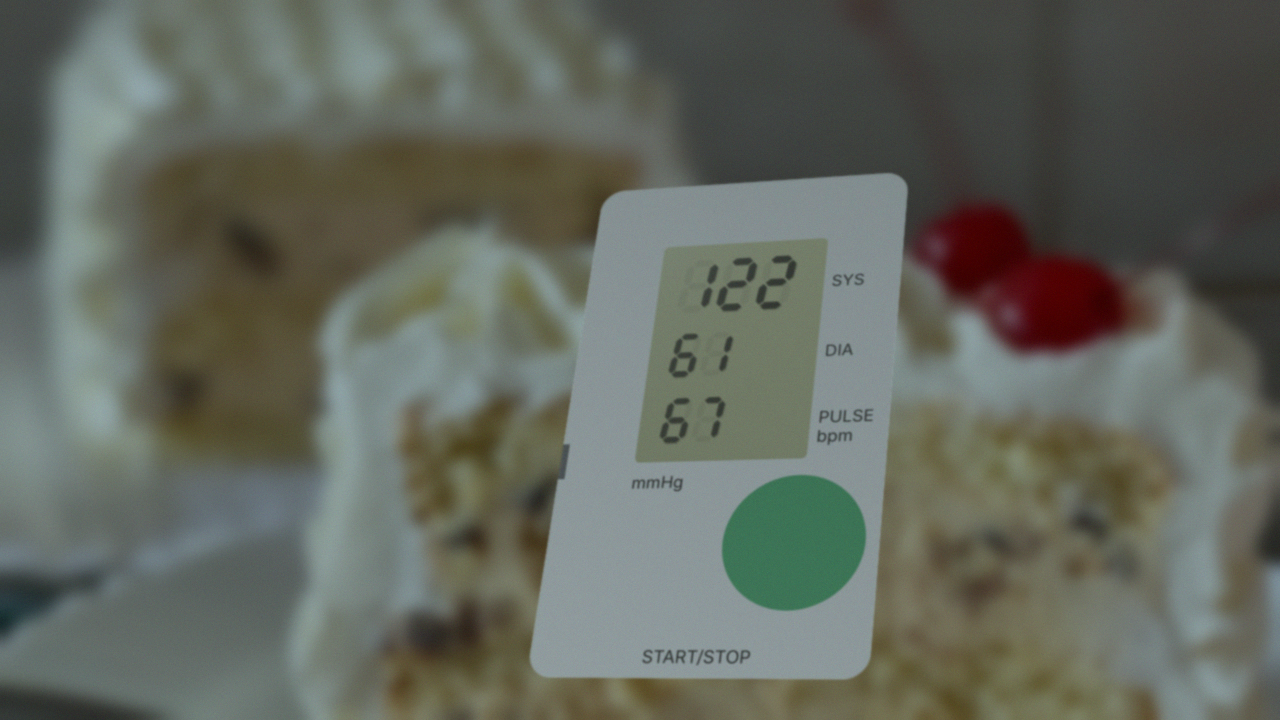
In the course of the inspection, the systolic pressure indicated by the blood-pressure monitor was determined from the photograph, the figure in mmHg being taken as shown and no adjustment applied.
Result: 122 mmHg
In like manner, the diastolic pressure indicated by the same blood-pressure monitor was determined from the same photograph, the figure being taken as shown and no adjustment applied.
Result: 61 mmHg
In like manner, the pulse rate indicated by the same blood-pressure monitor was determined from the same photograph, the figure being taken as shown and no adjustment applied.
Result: 67 bpm
